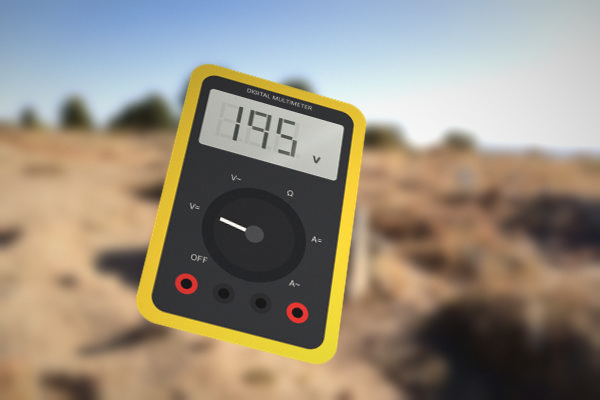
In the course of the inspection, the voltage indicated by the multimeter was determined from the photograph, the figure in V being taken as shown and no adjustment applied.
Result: 195 V
